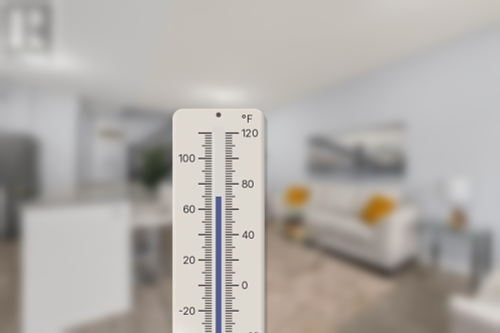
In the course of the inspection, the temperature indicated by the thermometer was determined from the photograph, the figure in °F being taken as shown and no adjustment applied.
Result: 70 °F
